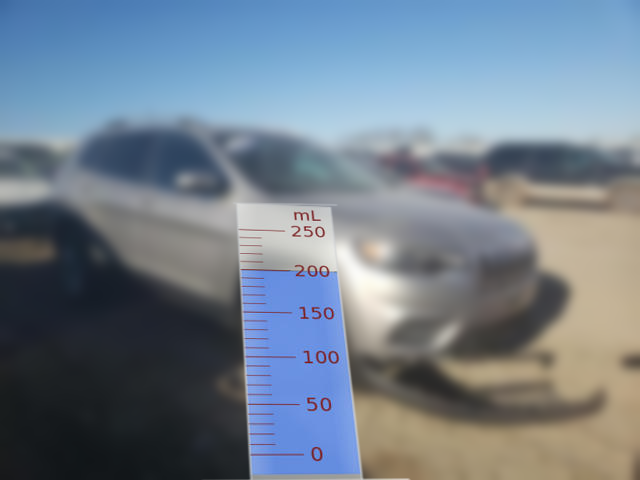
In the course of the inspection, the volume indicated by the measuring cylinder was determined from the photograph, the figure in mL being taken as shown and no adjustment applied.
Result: 200 mL
